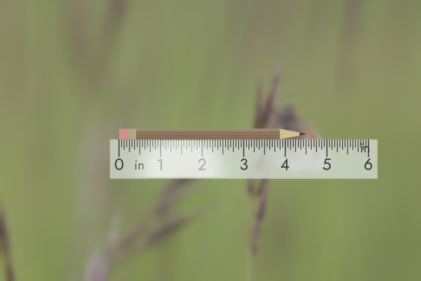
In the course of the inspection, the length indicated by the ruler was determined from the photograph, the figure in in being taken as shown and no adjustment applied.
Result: 4.5 in
